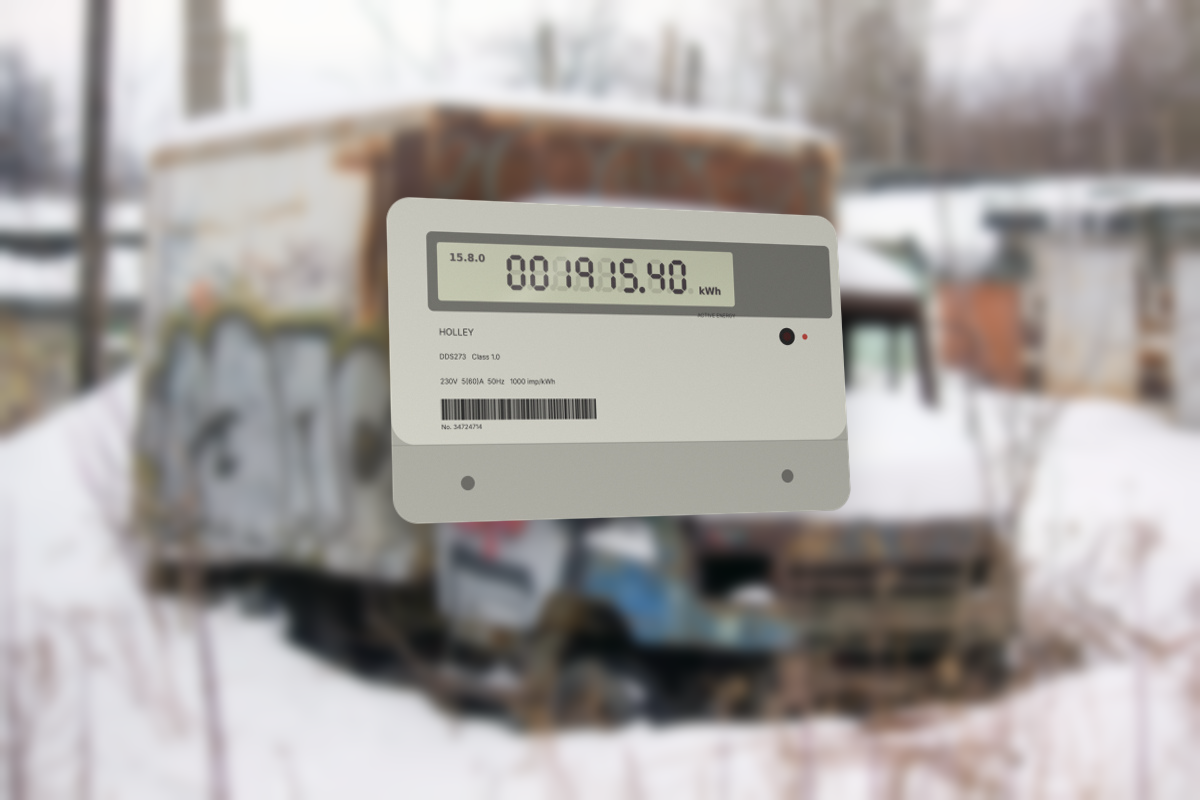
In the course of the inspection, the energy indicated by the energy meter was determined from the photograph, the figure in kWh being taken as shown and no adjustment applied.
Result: 1915.40 kWh
